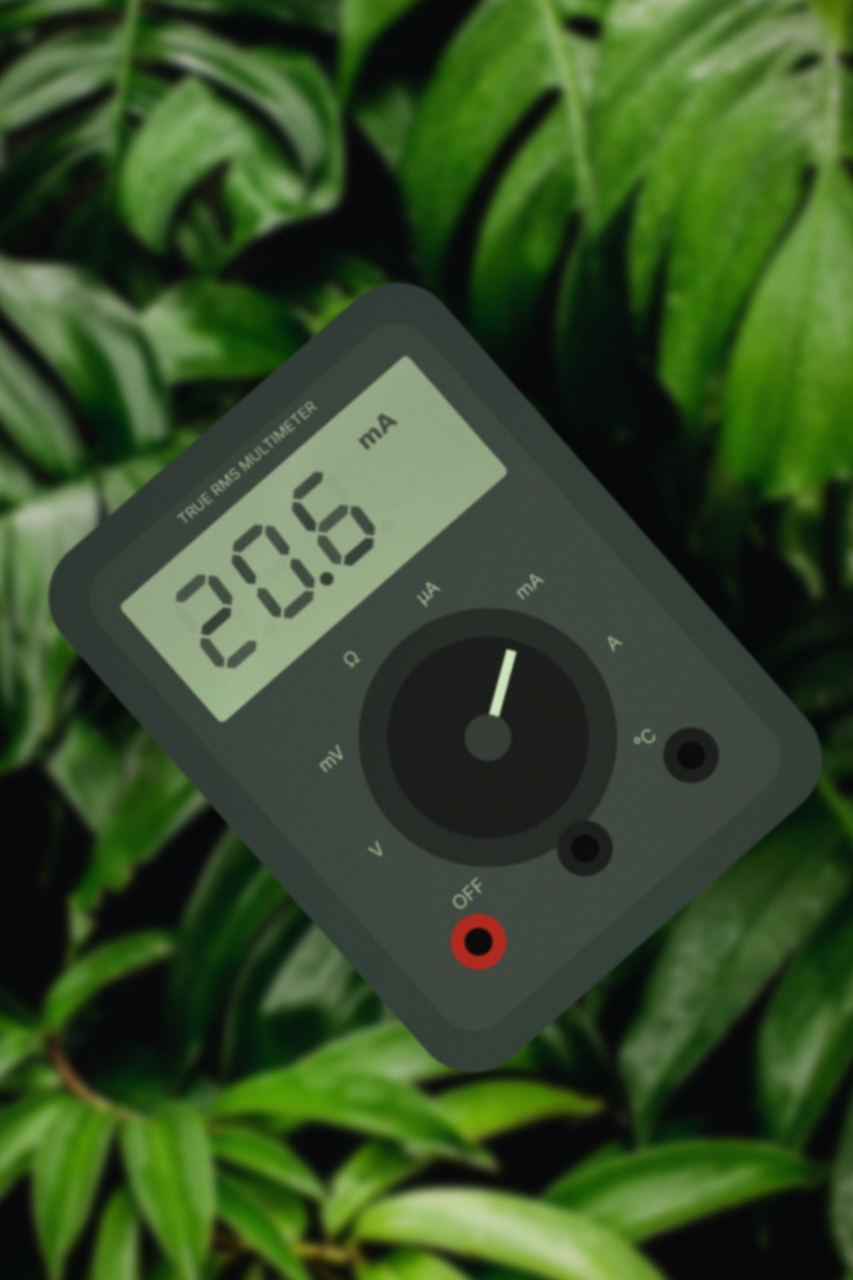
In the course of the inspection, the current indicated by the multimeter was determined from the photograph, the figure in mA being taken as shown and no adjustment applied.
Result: 20.6 mA
